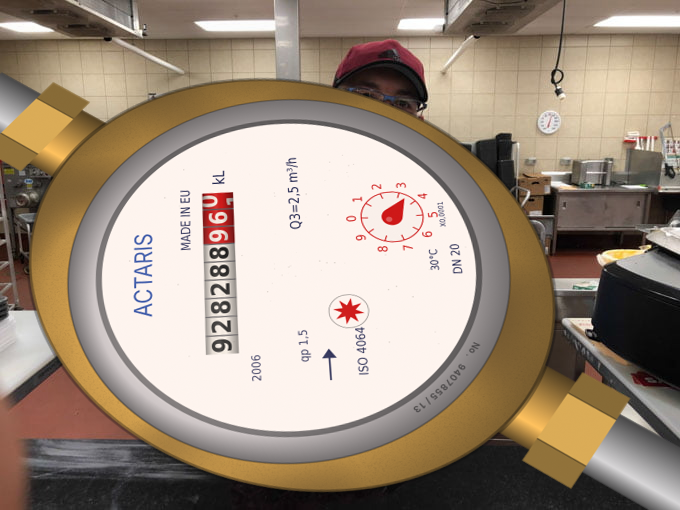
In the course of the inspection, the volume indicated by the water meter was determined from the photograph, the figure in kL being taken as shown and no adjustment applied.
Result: 928288.9603 kL
